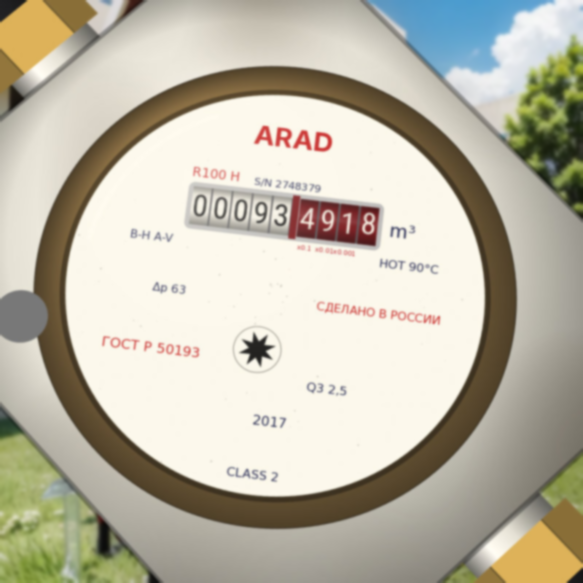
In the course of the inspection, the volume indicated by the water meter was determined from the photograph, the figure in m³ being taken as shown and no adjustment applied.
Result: 93.4918 m³
